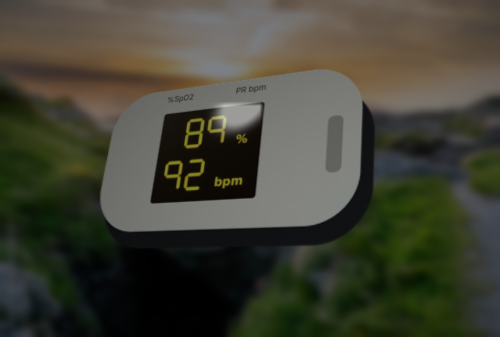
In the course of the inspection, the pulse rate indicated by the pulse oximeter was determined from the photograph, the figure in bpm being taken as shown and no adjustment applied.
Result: 92 bpm
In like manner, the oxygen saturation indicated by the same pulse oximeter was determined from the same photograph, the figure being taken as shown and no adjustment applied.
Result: 89 %
